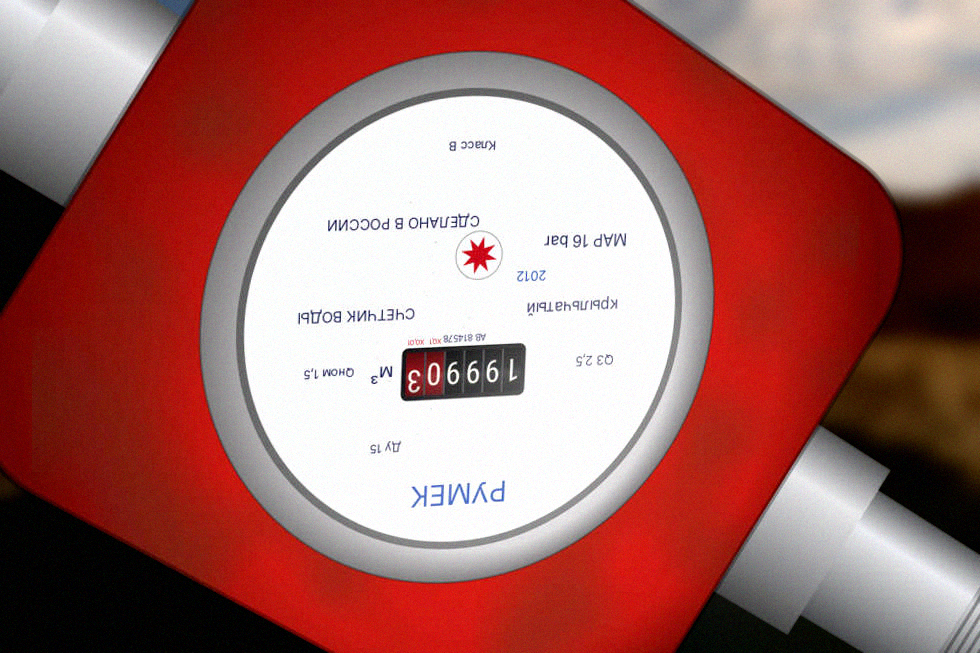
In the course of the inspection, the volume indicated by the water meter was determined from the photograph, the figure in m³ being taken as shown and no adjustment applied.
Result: 1999.03 m³
